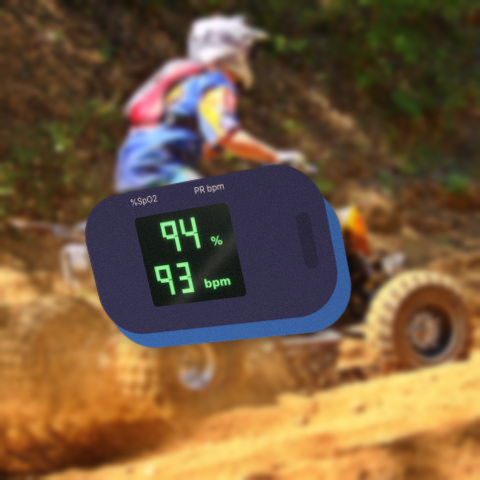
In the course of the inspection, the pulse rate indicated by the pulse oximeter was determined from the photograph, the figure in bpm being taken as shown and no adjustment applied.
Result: 93 bpm
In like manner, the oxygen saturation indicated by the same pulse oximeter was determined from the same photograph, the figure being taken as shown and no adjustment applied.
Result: 94 %
